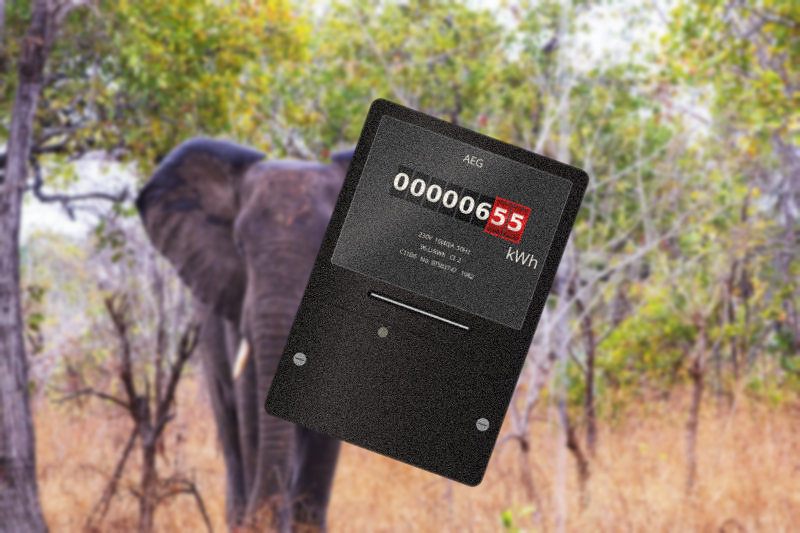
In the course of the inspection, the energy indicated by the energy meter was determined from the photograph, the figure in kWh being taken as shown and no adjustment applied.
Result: 6.55 kWh
